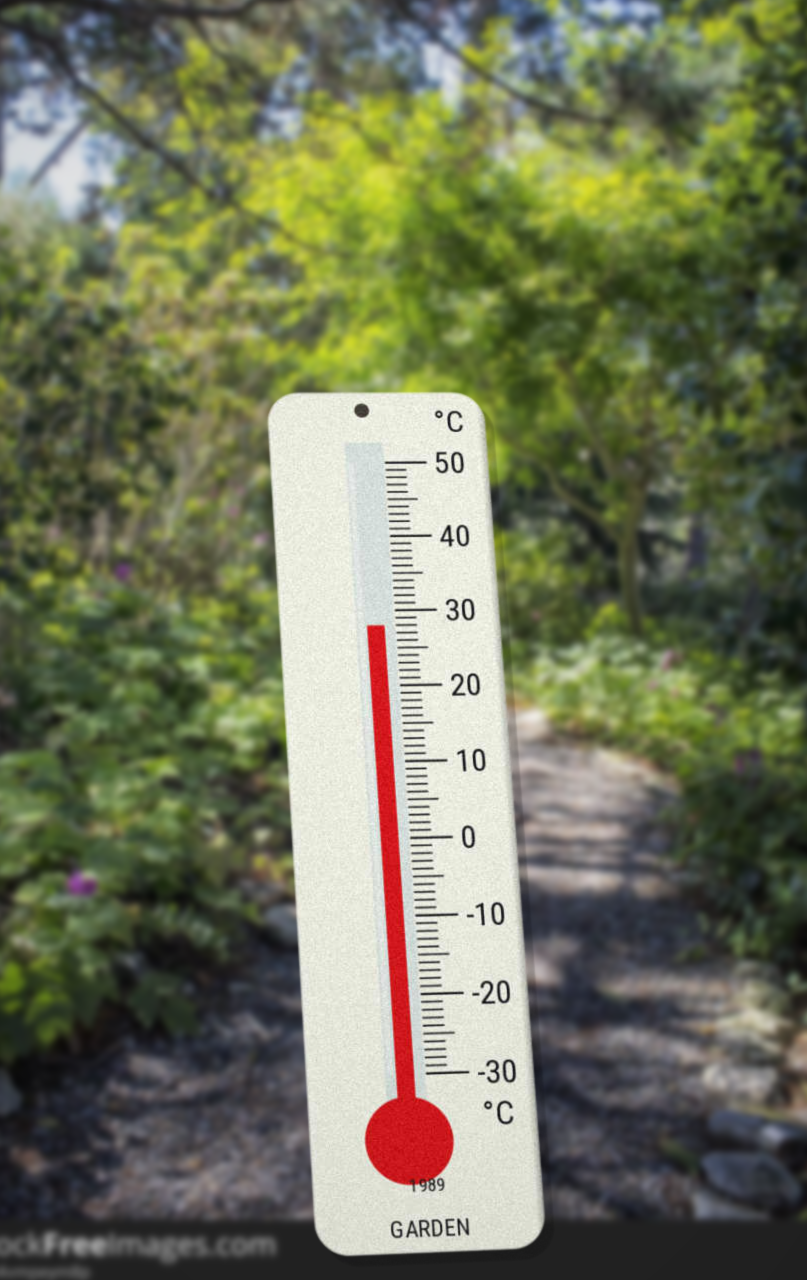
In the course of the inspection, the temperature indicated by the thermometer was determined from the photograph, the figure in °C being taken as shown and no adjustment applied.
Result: 28 °C
